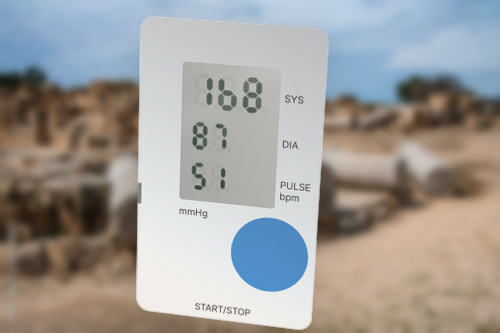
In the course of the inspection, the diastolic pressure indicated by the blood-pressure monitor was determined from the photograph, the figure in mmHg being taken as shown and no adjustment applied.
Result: 87 mmHg
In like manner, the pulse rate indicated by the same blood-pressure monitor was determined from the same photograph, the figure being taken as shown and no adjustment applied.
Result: 51 bpm
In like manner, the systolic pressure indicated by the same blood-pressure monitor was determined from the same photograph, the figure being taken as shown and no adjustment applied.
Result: 168 mmHg
